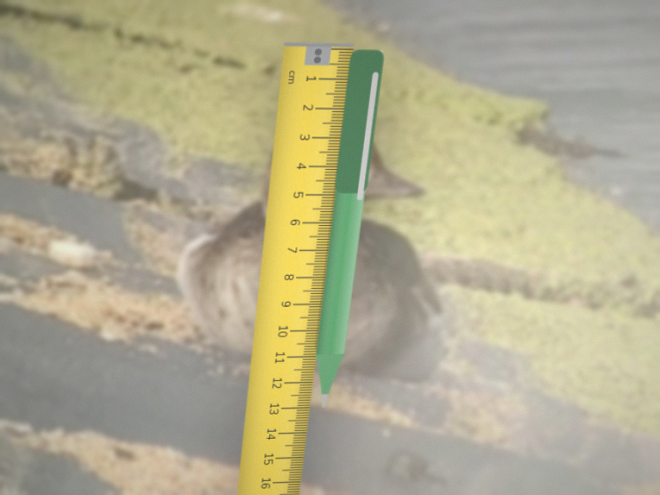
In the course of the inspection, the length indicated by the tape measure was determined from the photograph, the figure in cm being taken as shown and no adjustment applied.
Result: 13 cm
